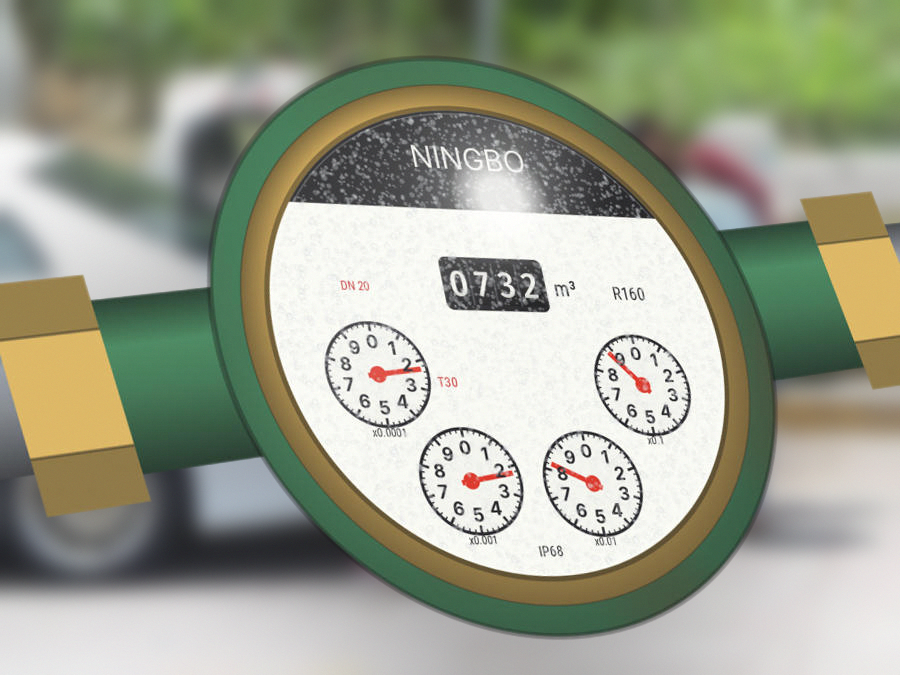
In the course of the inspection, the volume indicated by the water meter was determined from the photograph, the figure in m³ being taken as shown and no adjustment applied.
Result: 732.8822 m³
